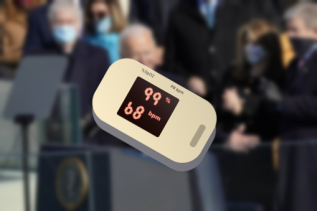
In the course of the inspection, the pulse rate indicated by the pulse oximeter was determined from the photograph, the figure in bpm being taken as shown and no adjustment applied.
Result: 68 bpm
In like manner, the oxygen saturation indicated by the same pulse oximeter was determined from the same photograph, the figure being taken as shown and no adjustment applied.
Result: 99 %
